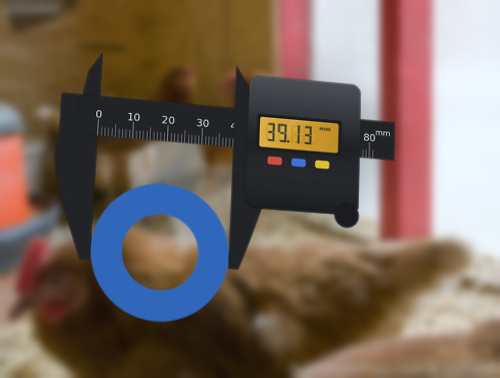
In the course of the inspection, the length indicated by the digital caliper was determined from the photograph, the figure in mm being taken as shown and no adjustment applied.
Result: 39.13 mm
